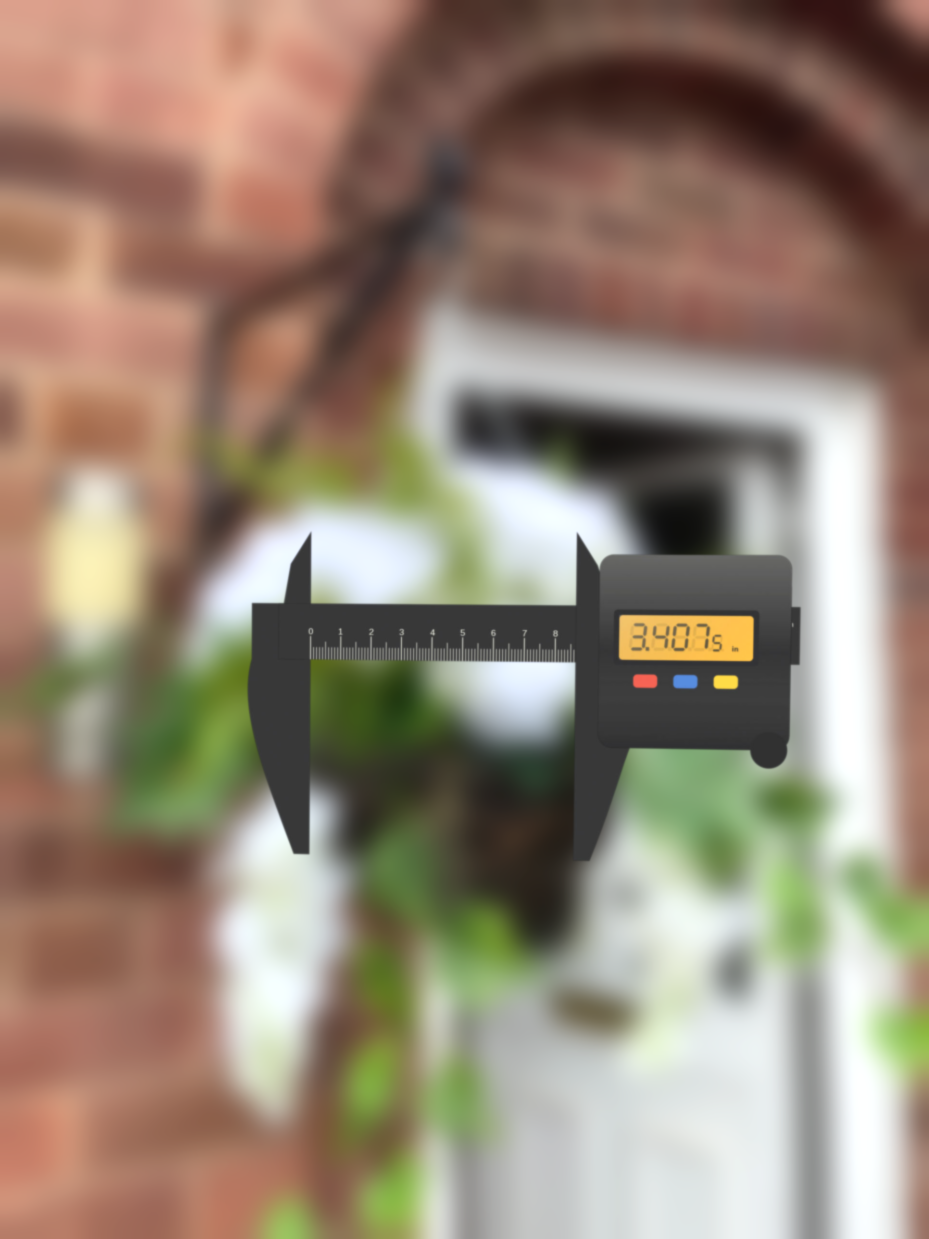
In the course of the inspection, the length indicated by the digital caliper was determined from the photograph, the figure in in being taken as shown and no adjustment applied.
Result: 3.4075 in
